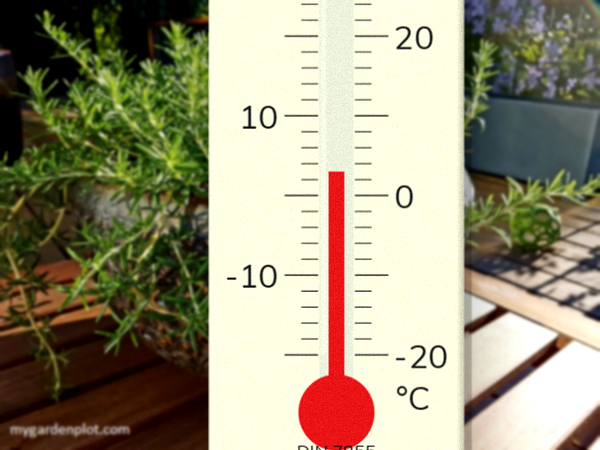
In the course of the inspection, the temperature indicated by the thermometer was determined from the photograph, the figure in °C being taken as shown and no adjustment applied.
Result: 3 °C
